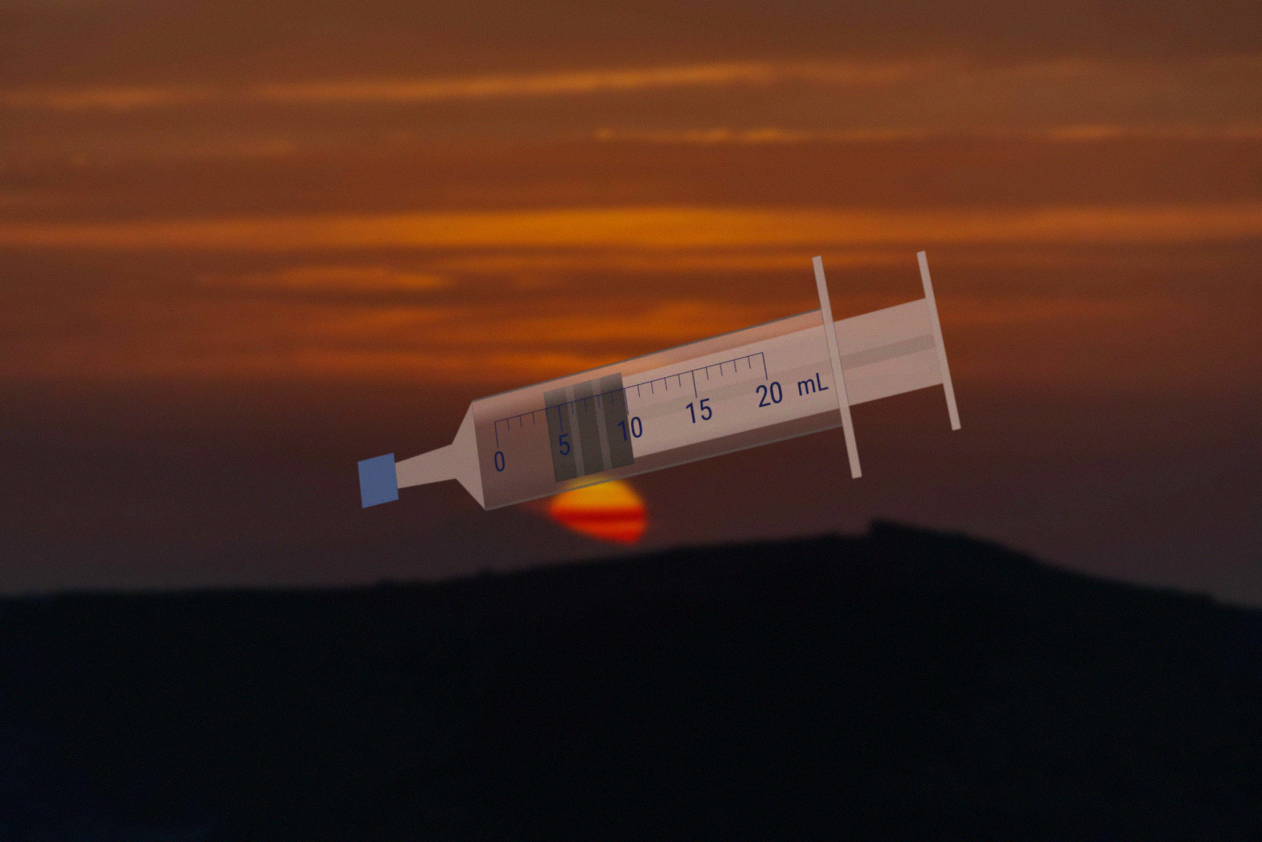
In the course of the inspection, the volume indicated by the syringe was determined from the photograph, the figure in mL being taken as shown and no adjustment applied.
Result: 4 mL
